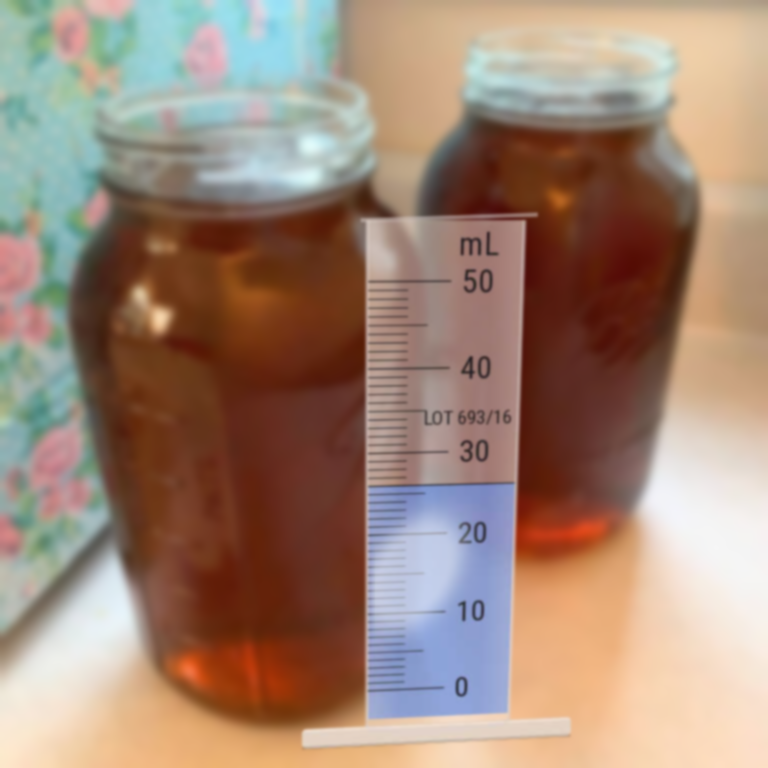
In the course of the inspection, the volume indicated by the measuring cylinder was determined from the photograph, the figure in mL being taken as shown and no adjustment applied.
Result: 26 mL
